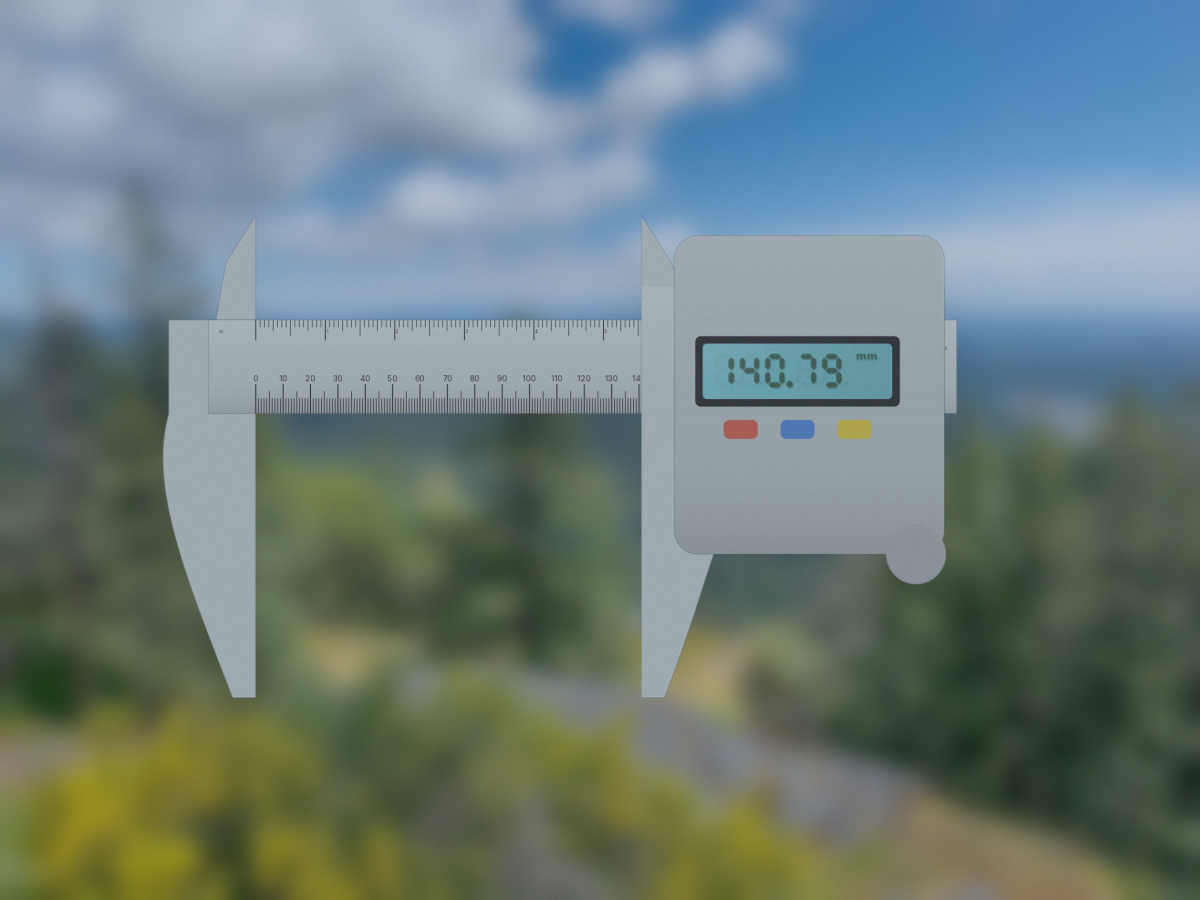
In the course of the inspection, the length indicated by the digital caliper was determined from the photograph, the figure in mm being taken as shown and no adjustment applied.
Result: 140.79 mm
